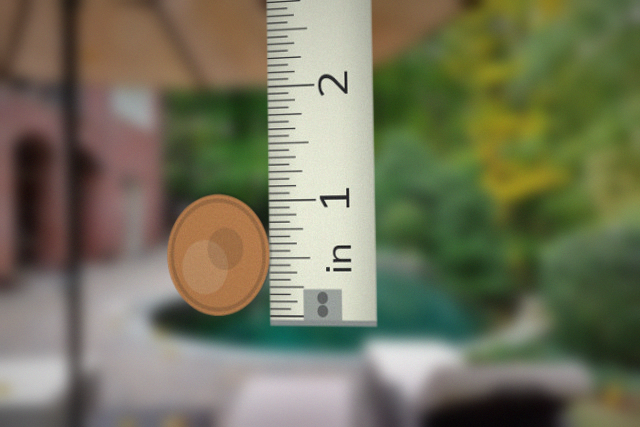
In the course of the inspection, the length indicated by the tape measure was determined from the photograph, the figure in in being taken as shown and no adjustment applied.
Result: 1.0625 in
